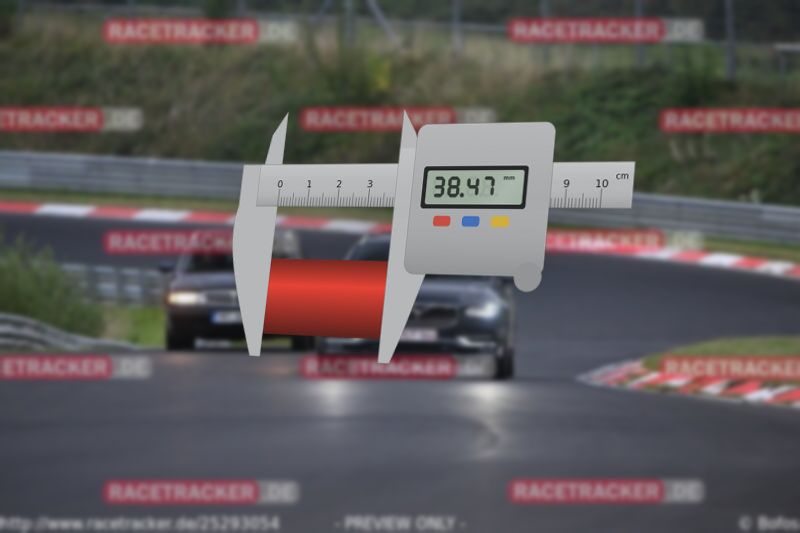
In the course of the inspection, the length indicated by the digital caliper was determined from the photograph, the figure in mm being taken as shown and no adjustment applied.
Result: 38.47 mm
